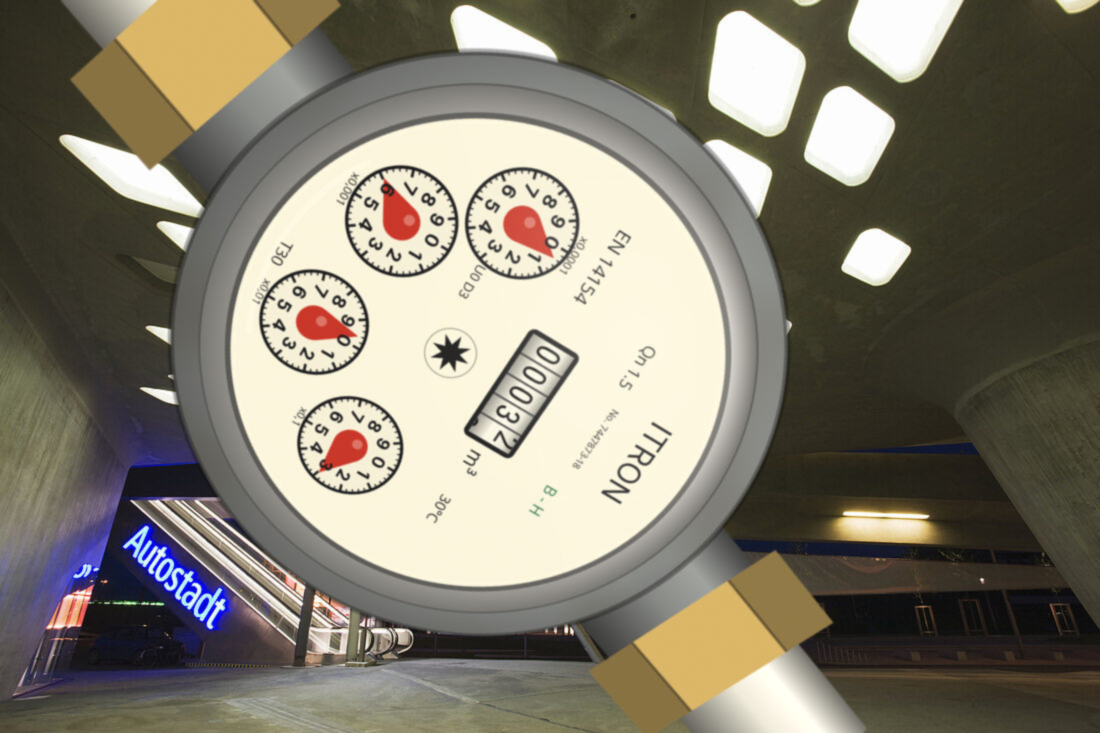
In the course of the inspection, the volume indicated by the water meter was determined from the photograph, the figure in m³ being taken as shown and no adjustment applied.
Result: 32.2960 m³
